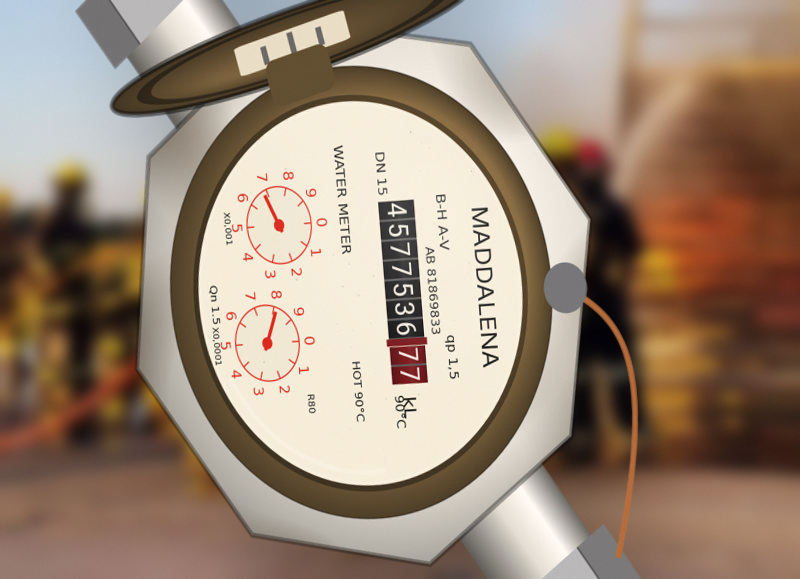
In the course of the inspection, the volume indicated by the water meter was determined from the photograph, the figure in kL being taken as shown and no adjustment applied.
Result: 4577536.7768 kL
